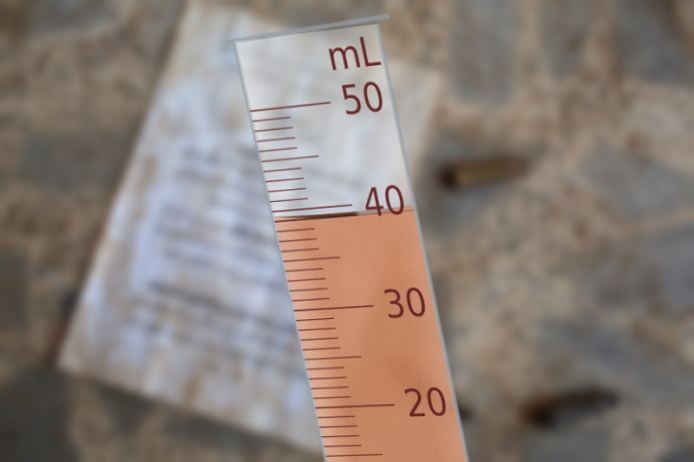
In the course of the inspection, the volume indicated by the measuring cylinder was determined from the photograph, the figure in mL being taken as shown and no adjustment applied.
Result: 39 mL
